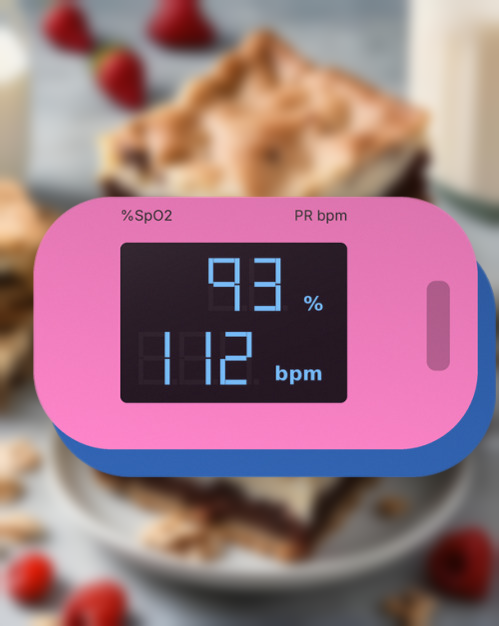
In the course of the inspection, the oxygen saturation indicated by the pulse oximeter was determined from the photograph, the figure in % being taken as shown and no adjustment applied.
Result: 93 %
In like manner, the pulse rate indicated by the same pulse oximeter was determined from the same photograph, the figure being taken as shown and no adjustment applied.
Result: 112 bpm
